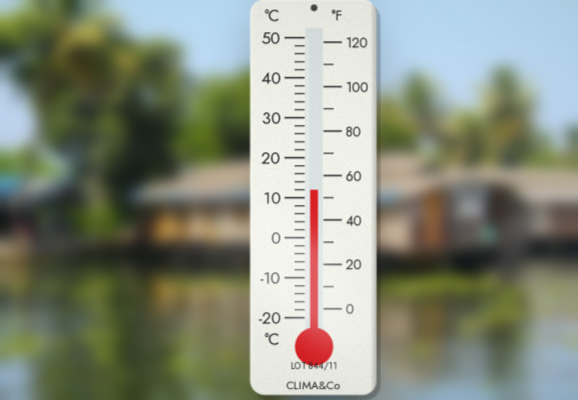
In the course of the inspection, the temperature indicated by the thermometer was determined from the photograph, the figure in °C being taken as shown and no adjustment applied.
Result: 12 °C
